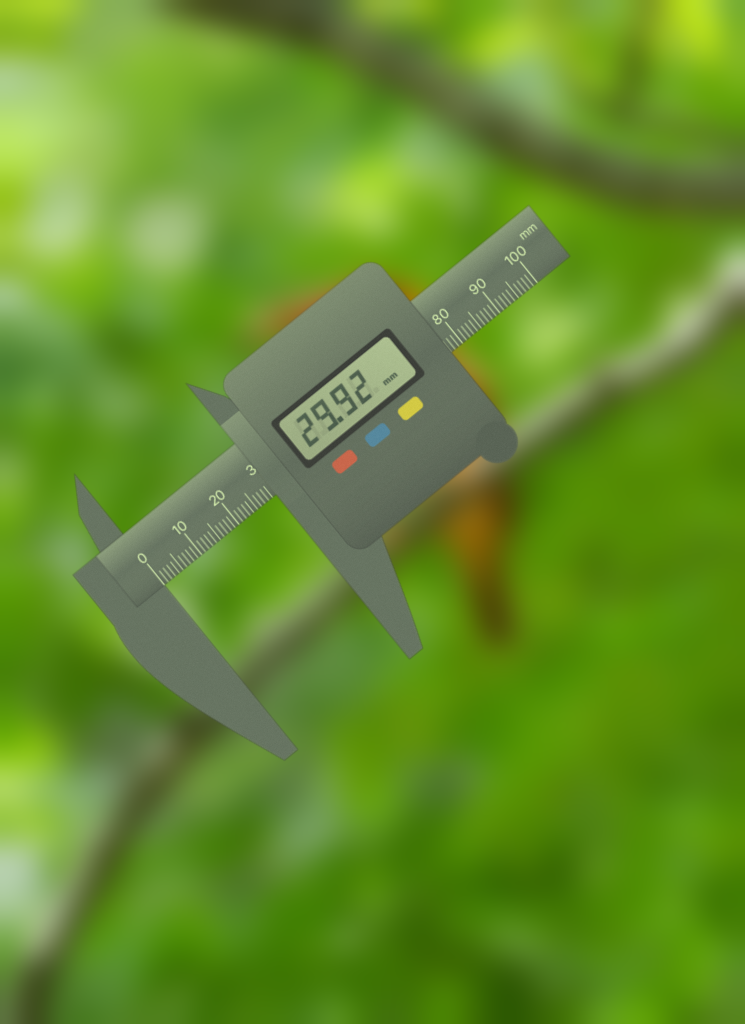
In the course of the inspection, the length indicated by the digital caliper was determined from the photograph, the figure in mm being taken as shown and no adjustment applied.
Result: 29.92 mm
